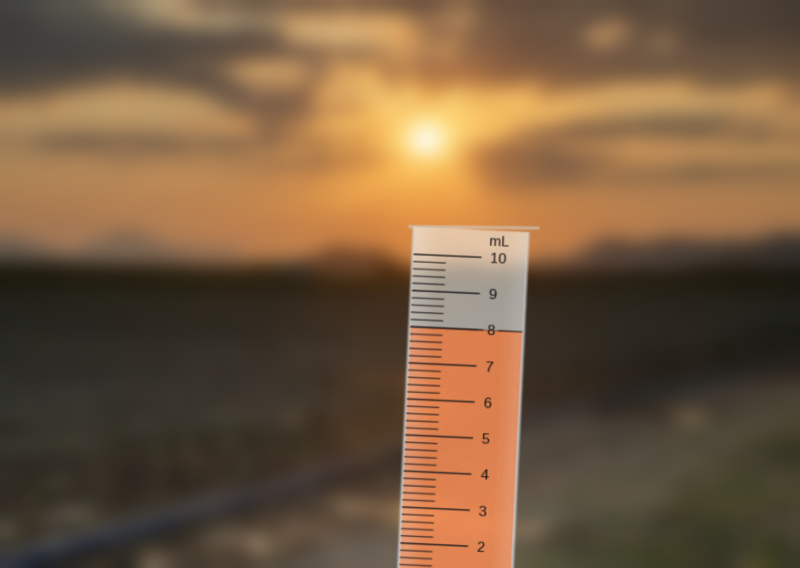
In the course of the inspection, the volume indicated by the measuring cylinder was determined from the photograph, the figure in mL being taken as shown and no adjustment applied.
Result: 8 mL
